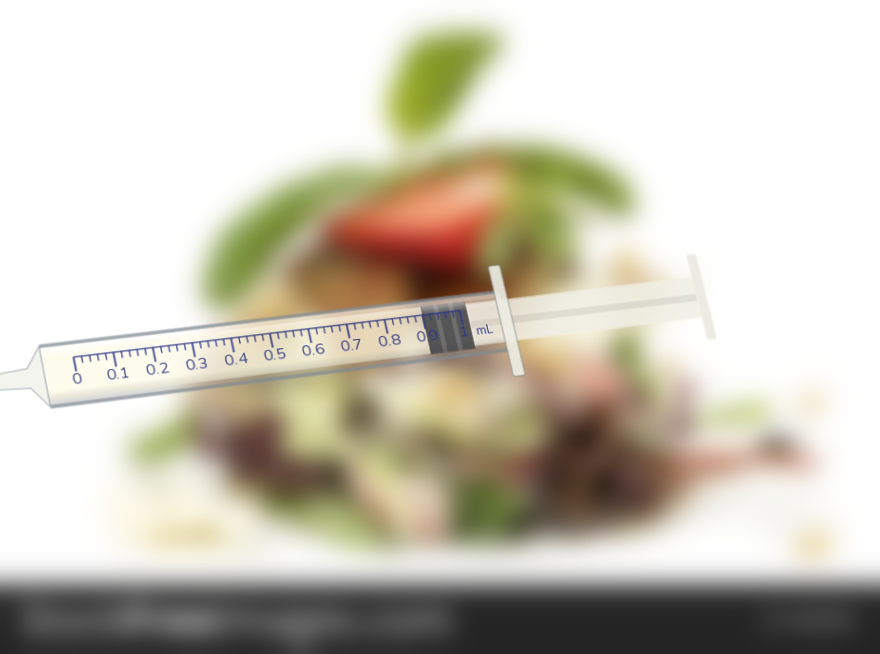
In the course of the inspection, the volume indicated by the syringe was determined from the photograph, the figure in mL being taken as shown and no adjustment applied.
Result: 0.9 mL
